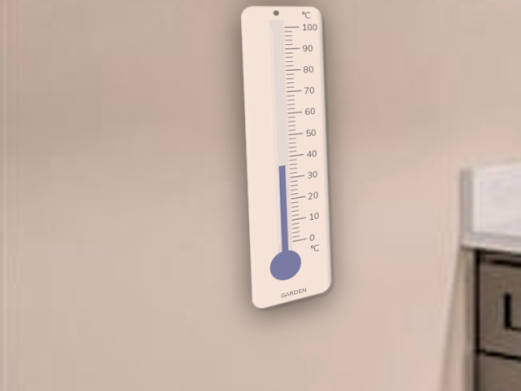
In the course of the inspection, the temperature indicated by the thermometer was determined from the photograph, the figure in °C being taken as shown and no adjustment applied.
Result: 36 °C
